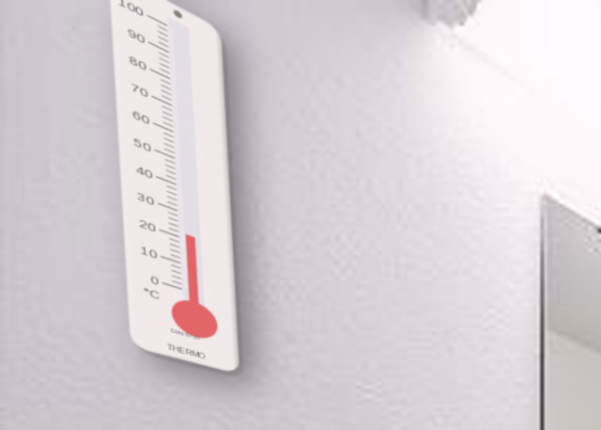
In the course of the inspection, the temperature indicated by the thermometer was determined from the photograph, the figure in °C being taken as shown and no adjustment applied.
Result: 22 °C
